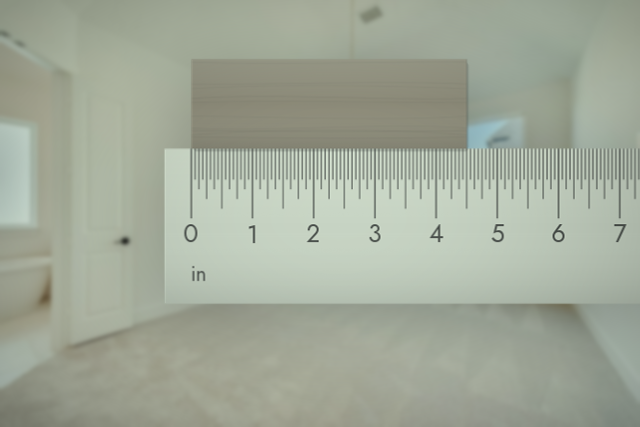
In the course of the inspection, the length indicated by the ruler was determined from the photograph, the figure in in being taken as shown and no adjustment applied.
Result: 4.5 in
